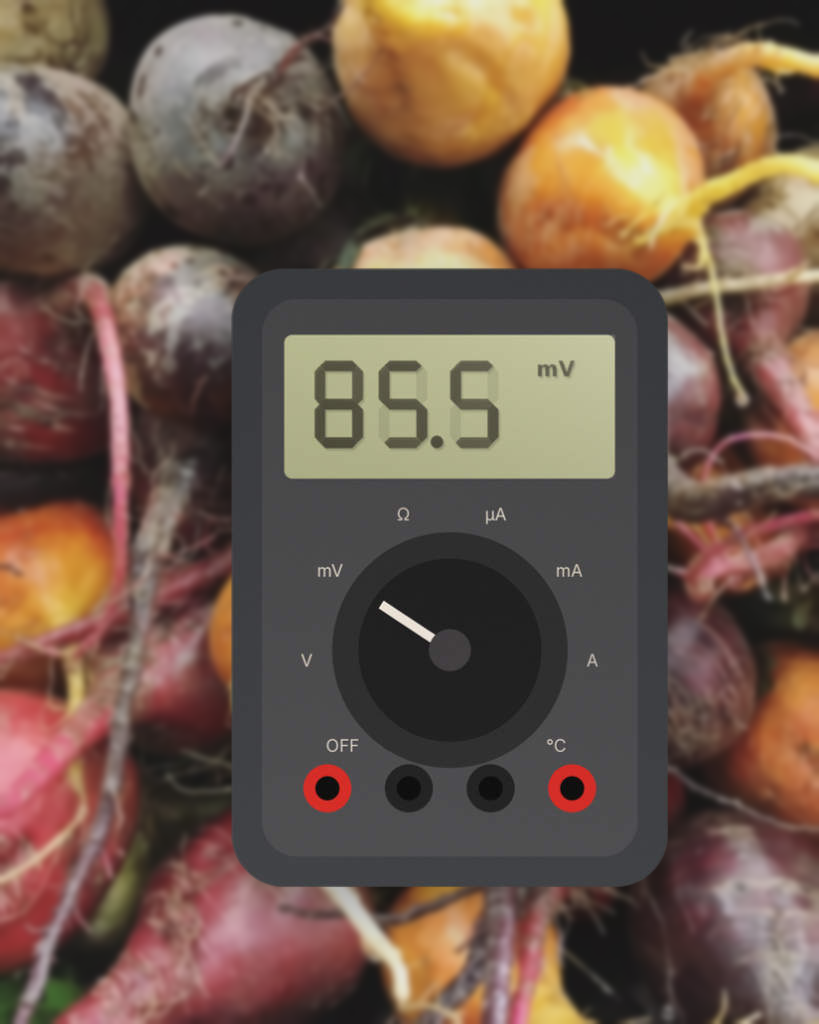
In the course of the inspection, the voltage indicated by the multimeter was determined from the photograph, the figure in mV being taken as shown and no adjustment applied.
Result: 85.5 mV
